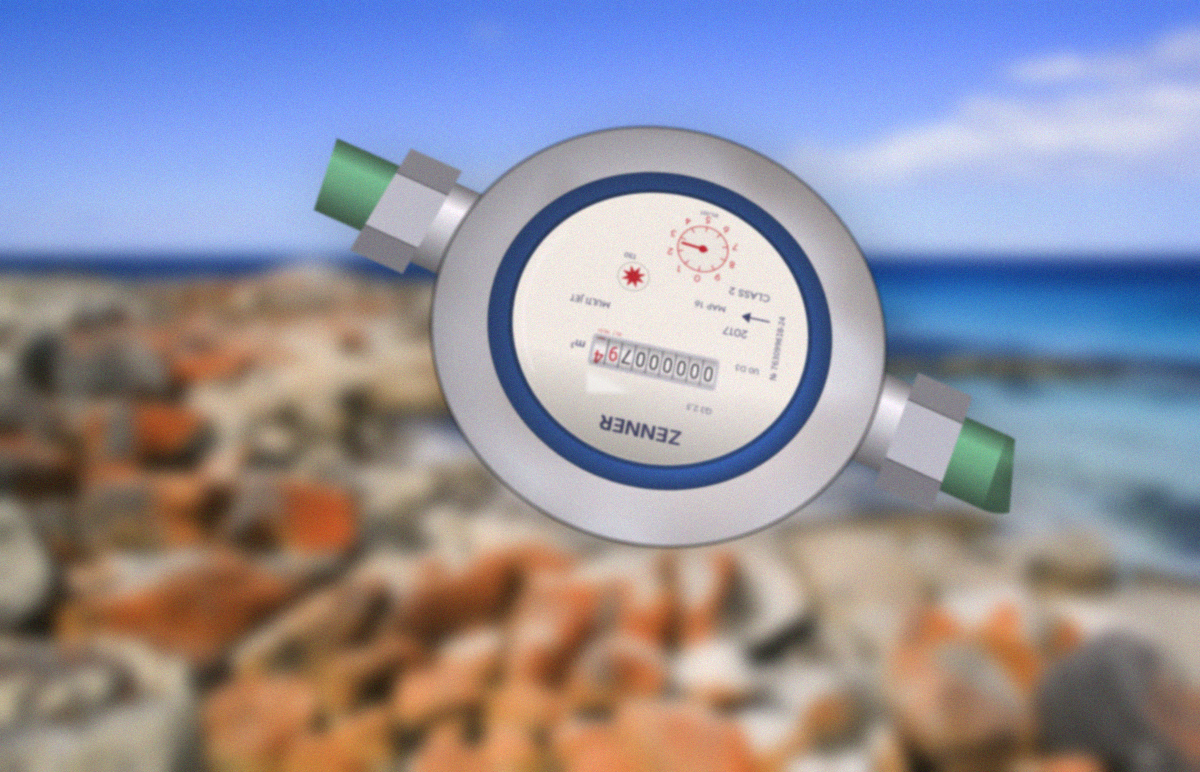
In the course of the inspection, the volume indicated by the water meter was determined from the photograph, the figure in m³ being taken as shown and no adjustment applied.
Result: 7.942 m³
